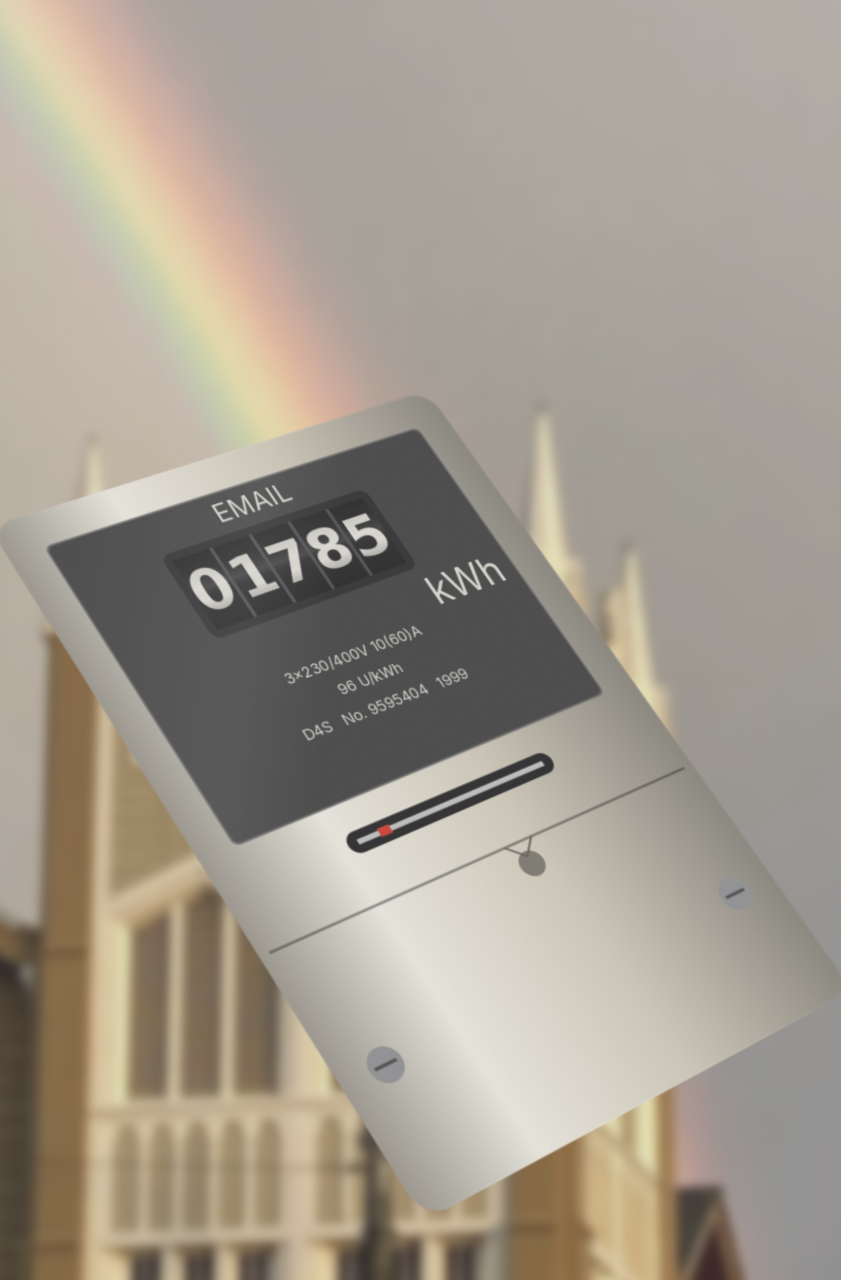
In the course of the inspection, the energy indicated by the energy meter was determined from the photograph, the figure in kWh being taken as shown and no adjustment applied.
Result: 1785 kWh
